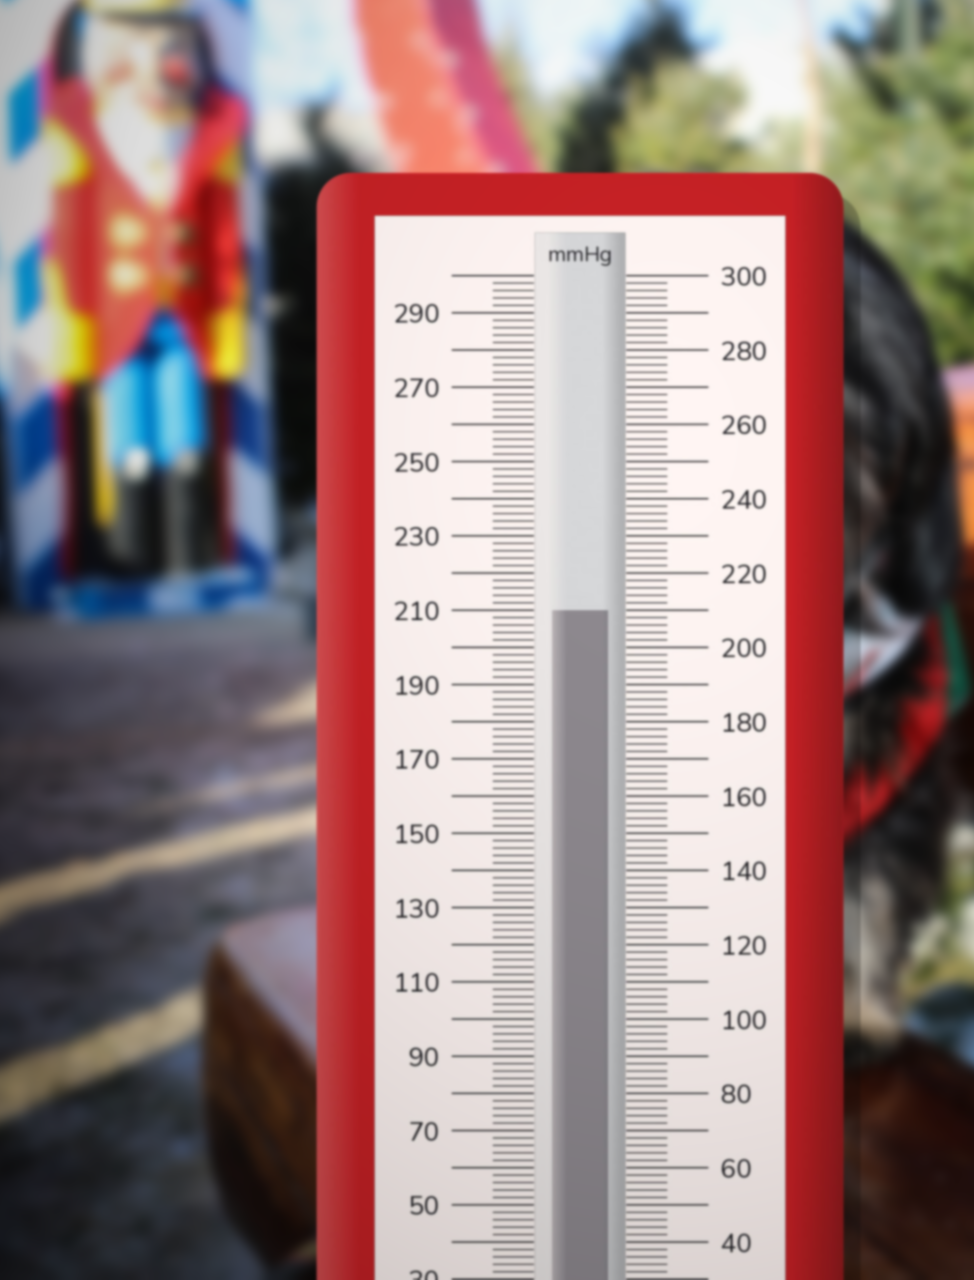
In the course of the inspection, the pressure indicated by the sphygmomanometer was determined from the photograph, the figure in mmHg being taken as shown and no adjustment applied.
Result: 210 mmHg
